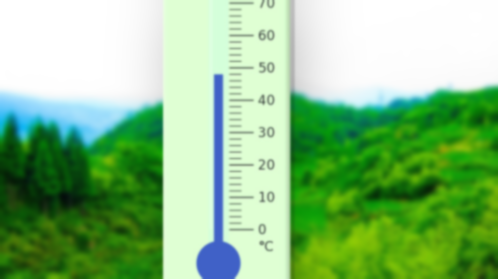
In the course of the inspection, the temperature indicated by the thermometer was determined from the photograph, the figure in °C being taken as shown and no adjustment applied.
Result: 48 °C
